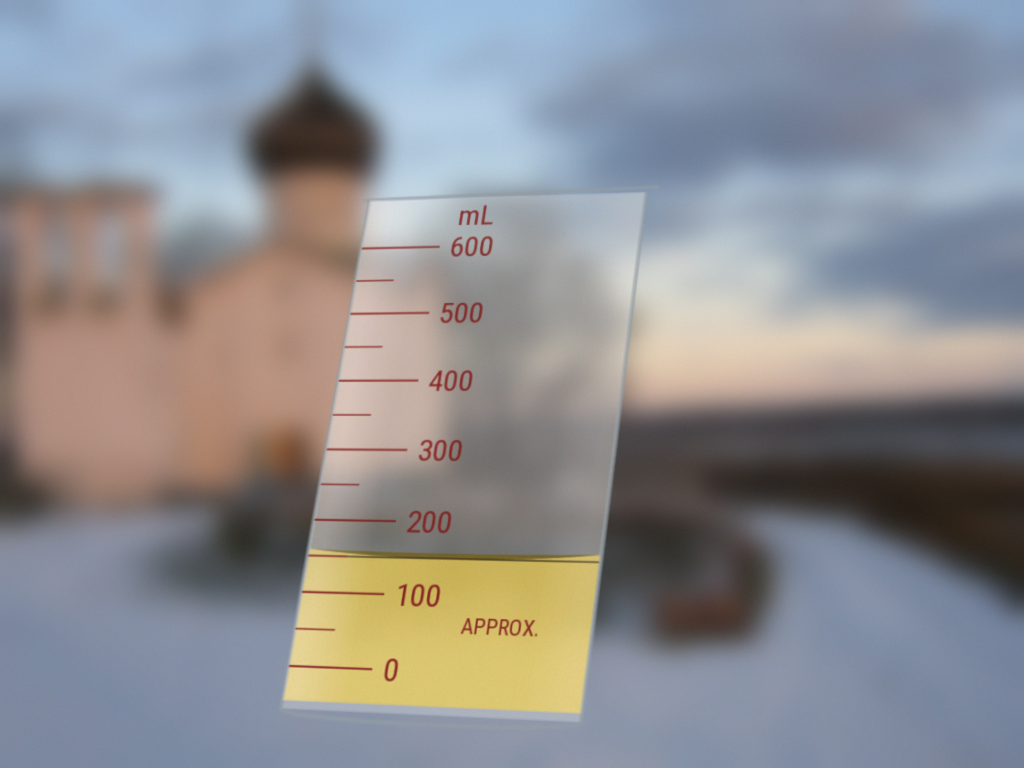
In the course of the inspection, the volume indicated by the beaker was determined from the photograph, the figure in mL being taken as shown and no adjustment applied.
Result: 150 mL
